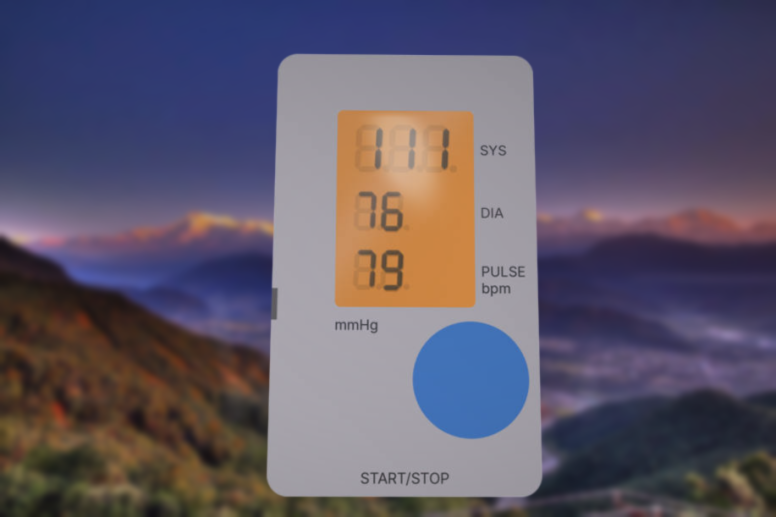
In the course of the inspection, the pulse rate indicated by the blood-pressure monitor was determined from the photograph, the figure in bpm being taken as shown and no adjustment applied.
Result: 79 bpm
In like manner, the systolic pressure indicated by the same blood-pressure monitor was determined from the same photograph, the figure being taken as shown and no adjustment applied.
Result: 111 mmHg
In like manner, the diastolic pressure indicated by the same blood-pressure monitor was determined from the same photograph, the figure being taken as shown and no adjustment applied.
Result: 76 mmHg
